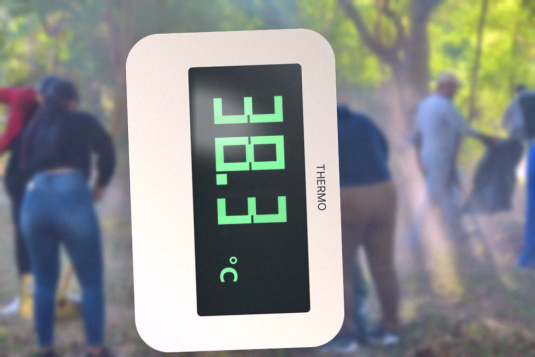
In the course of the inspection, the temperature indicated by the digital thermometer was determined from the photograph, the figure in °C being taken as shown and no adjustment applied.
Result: 38.3 °C
